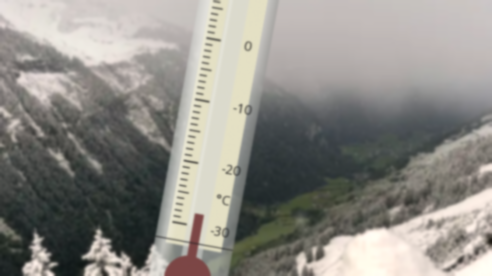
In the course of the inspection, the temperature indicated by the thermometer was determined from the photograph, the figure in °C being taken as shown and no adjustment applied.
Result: -28 °C
